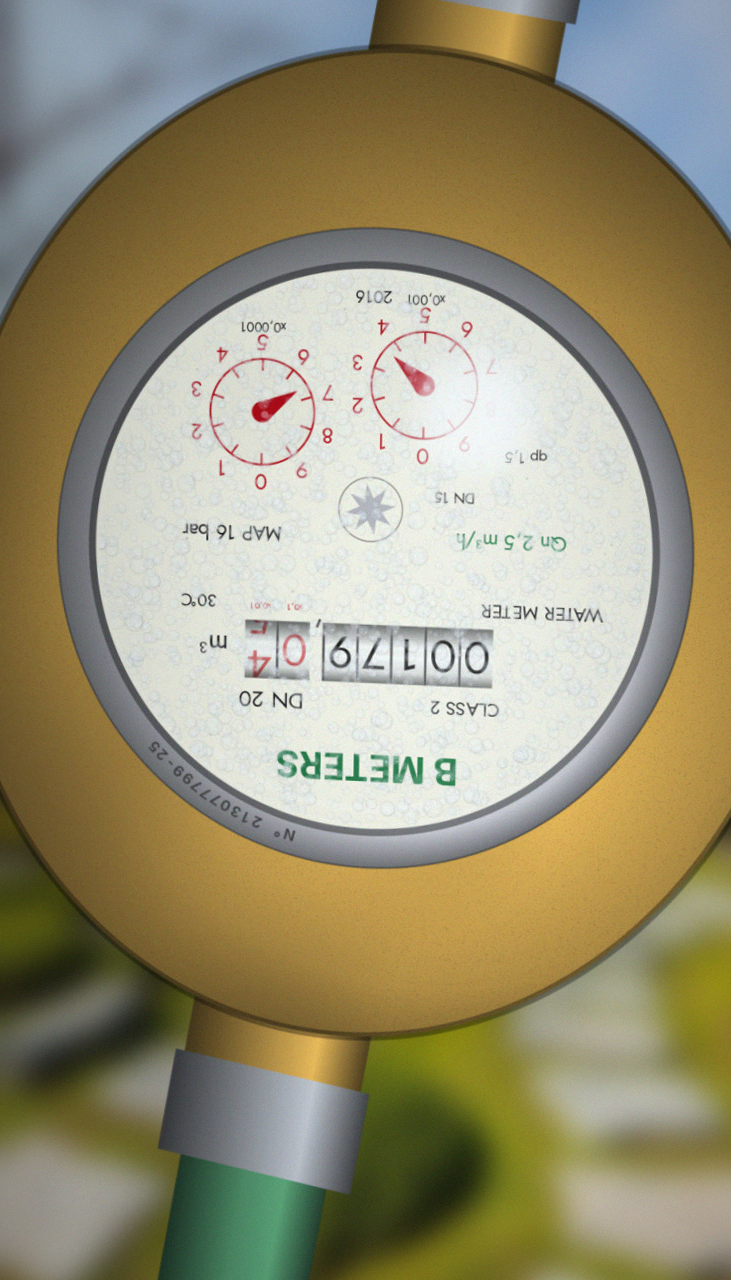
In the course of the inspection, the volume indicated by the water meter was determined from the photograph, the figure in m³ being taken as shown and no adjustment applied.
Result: 179.0436 m³
